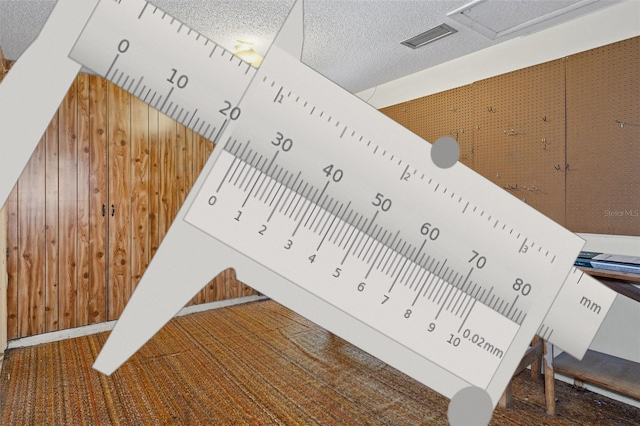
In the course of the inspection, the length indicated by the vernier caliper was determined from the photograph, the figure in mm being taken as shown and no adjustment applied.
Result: 24.4 mm
